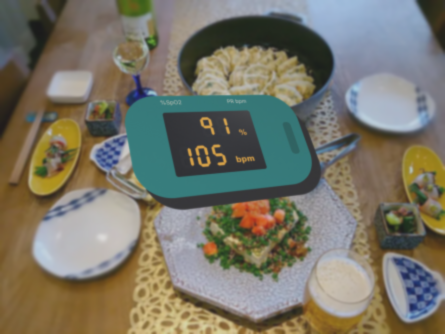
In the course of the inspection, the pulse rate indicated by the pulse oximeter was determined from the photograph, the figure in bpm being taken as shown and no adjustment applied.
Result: 105 bpm
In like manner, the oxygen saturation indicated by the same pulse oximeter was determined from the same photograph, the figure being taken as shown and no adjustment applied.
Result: 91 %
